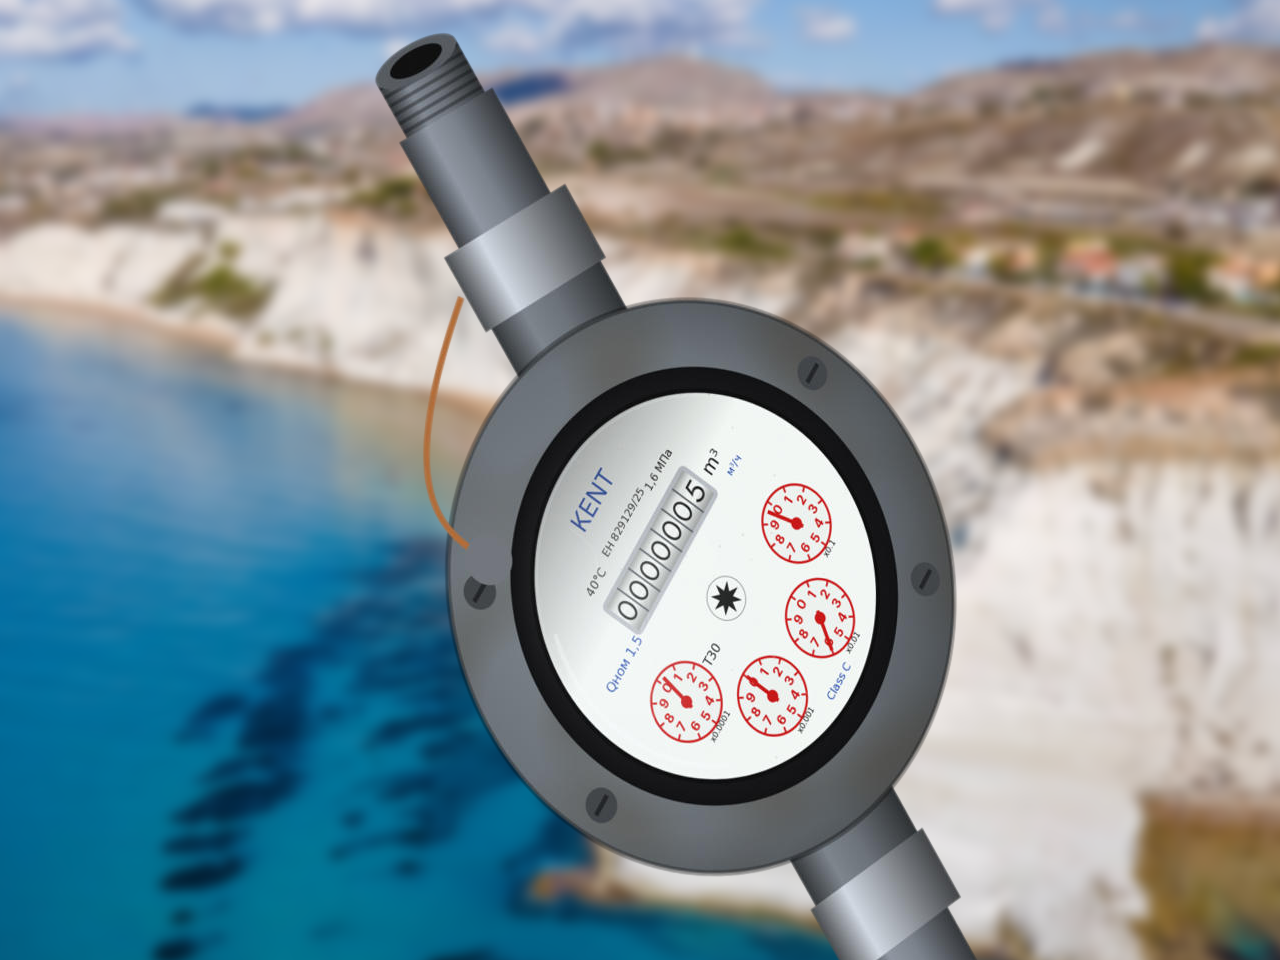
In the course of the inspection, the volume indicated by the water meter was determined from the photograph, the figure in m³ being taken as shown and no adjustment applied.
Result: 4.9600 m³
